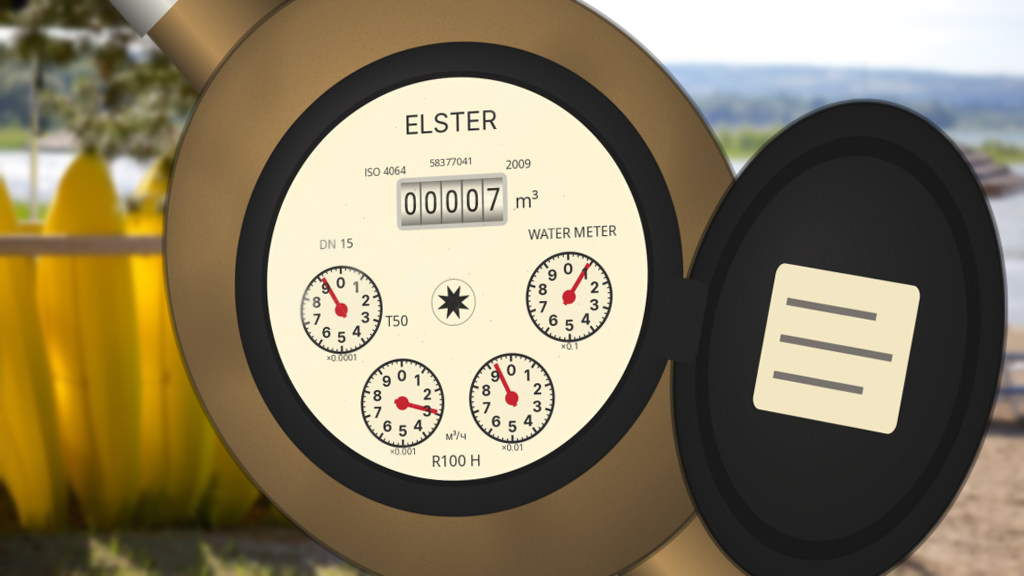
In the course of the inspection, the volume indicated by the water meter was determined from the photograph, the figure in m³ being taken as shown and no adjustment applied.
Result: 7.0929 m³
